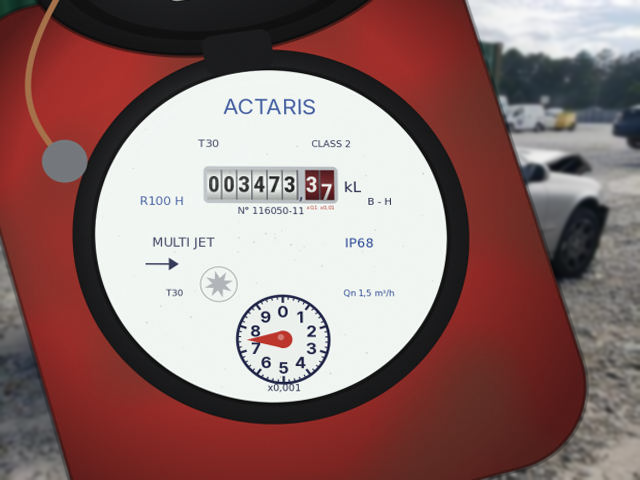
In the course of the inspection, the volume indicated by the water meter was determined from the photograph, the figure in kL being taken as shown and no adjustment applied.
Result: 3473.367 kL
